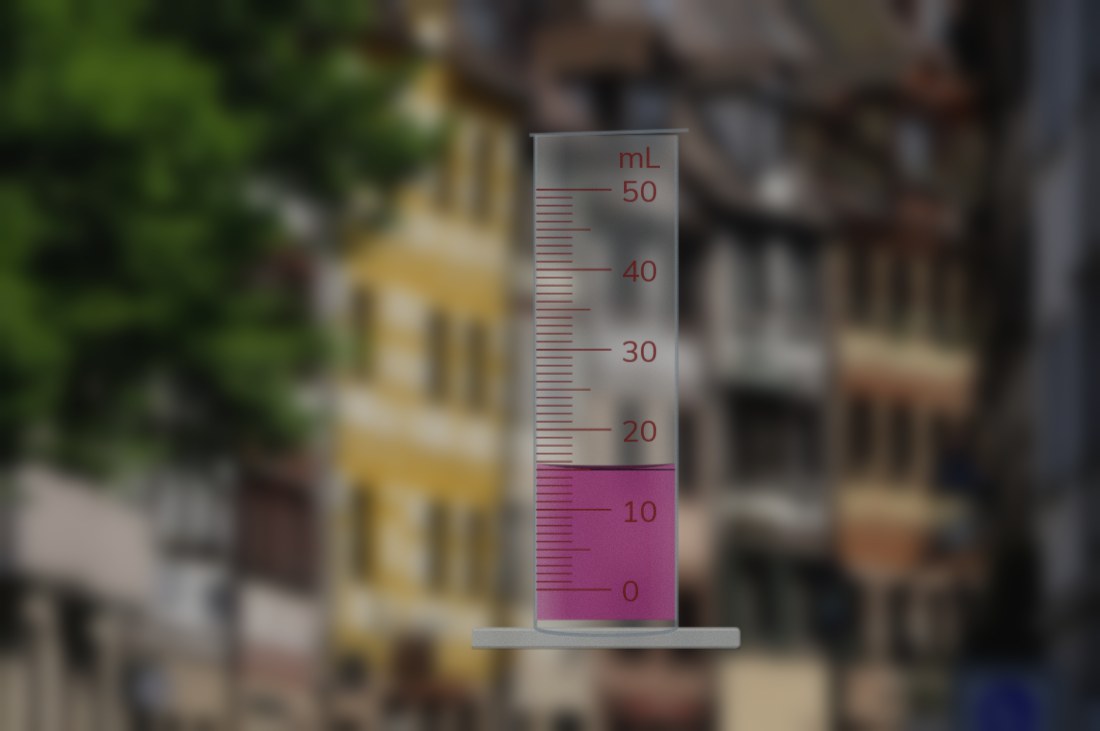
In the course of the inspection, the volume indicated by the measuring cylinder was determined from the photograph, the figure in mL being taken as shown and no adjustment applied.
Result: 15 mL
